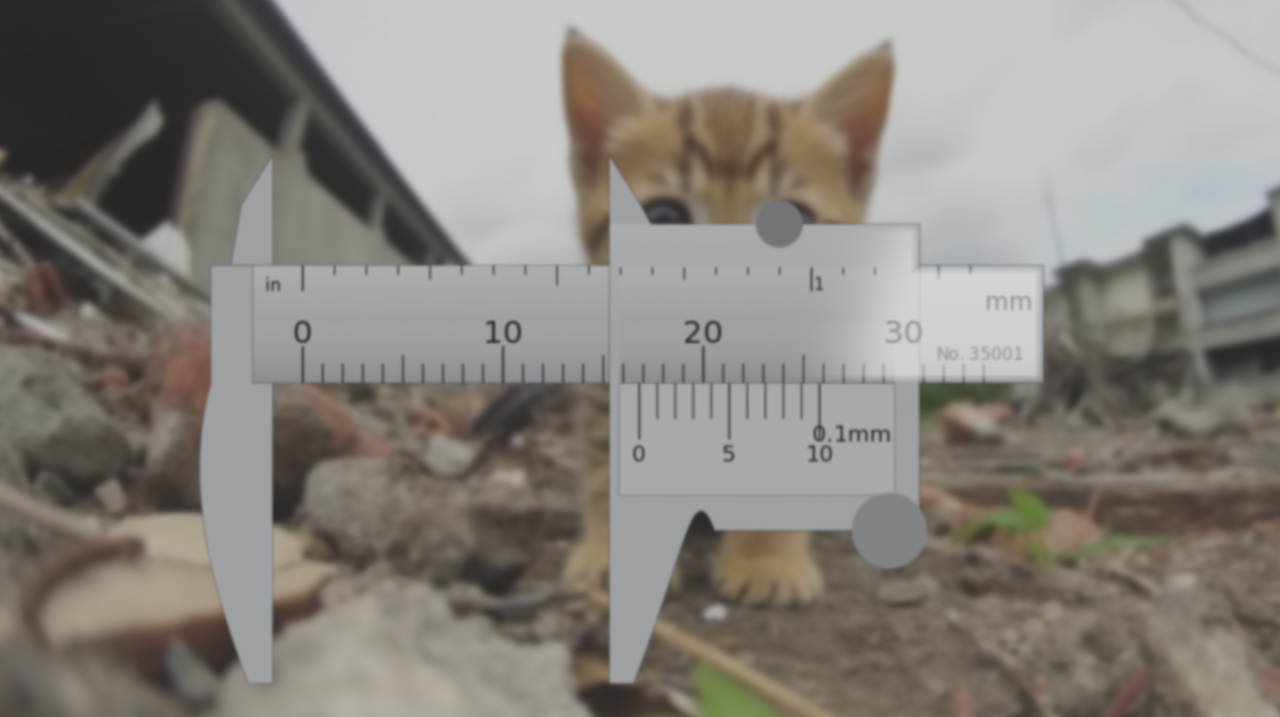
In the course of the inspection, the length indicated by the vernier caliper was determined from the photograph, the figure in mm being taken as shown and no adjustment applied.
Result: 16.8 mm
